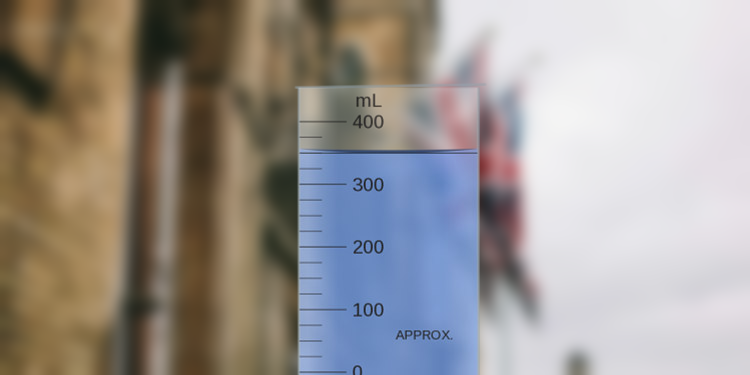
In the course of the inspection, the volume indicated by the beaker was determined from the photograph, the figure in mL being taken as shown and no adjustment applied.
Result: 350 mL
